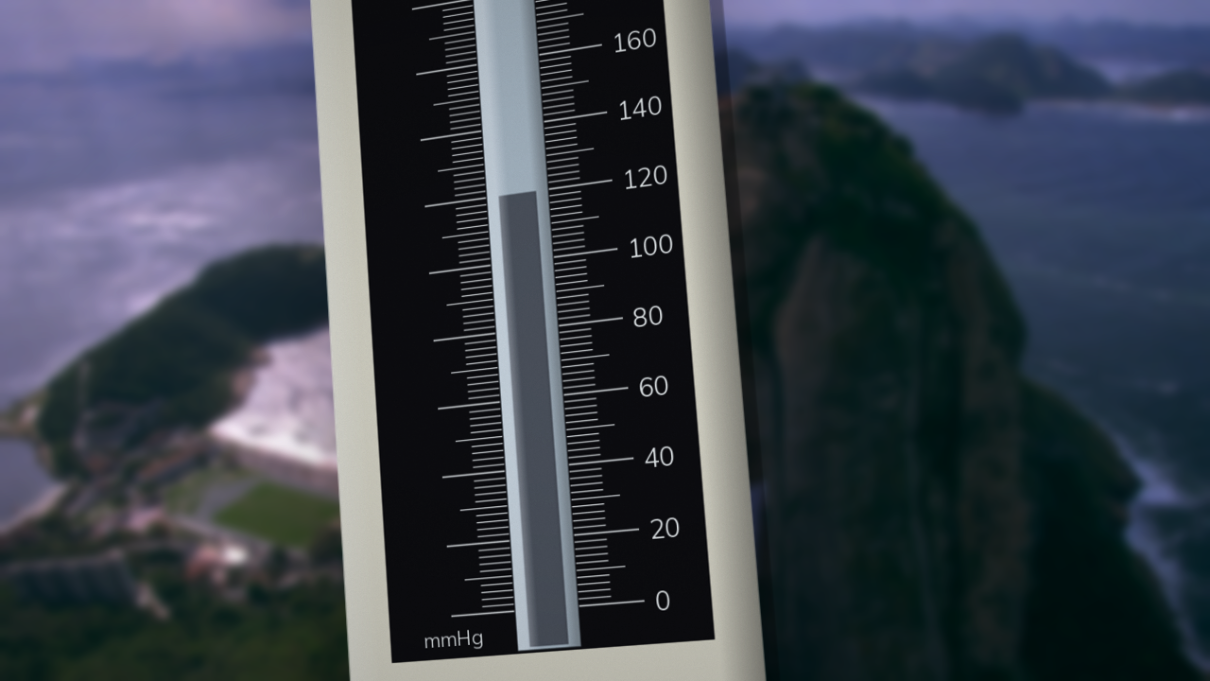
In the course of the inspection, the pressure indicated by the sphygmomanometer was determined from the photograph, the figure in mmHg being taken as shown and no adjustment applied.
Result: 120 mmHg
